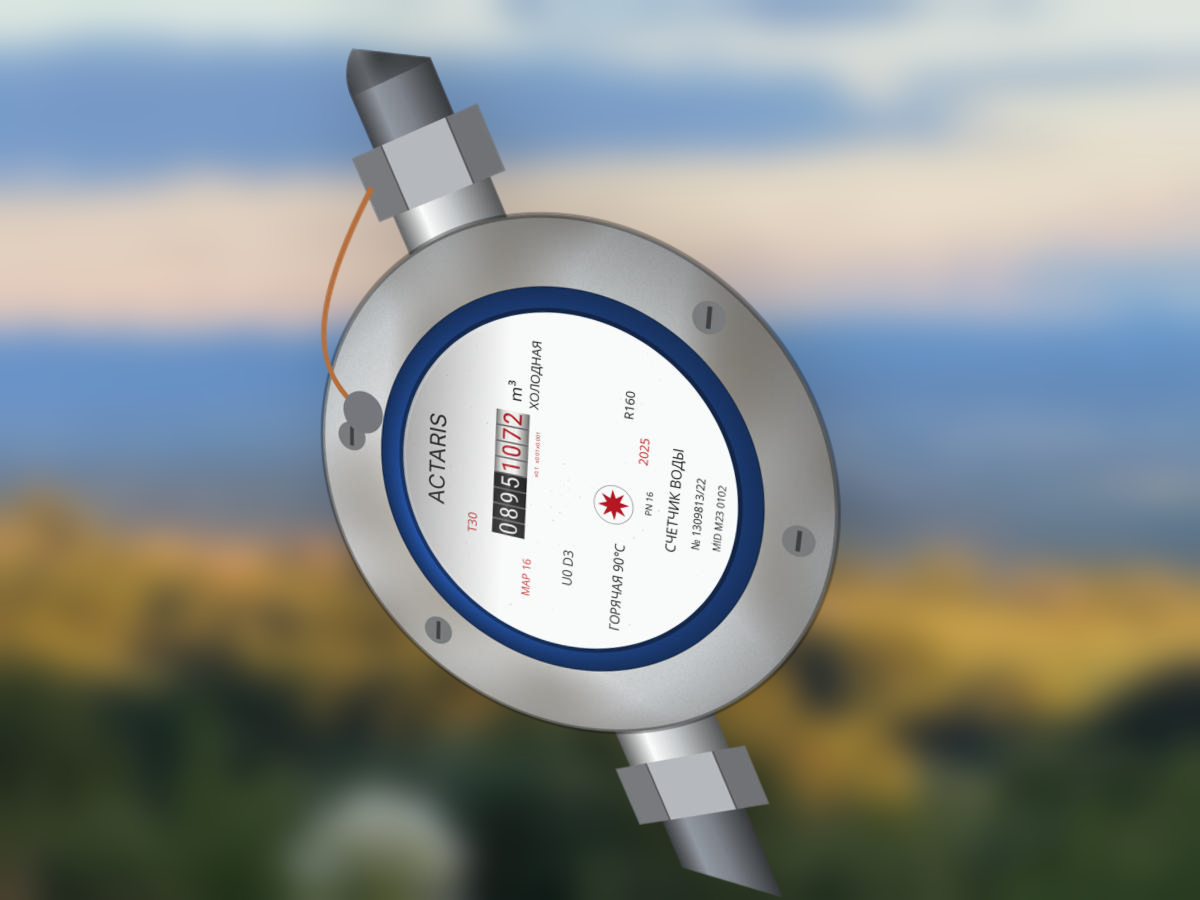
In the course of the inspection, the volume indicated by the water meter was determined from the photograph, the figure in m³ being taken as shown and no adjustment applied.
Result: 895.1072 m³
